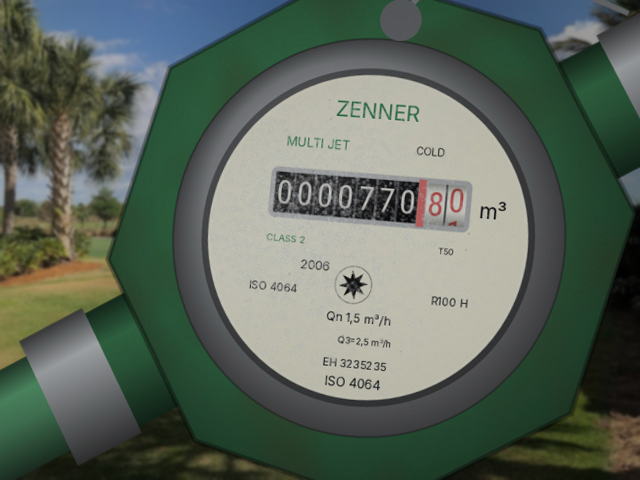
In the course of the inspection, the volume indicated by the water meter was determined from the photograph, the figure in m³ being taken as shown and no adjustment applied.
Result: 770.80 m³
